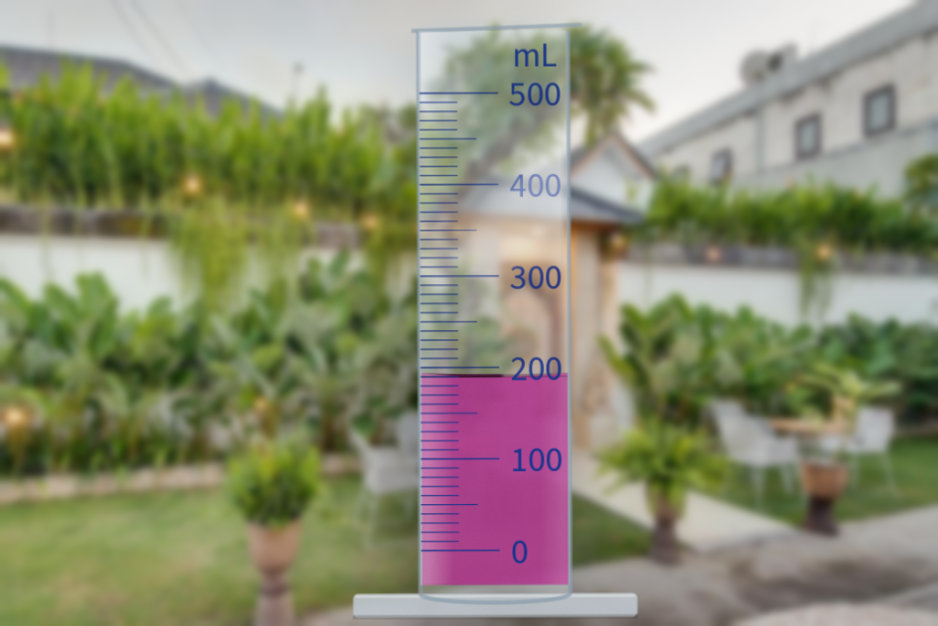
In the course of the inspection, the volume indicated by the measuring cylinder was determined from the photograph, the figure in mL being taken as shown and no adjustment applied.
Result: 190 mL
